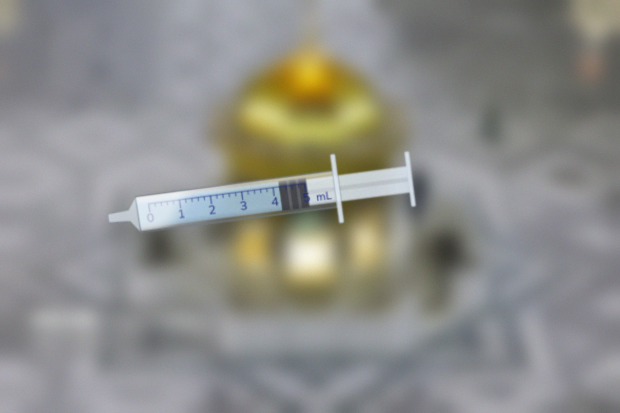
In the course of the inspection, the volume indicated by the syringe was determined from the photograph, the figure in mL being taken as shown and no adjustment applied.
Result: 4.2 mL
